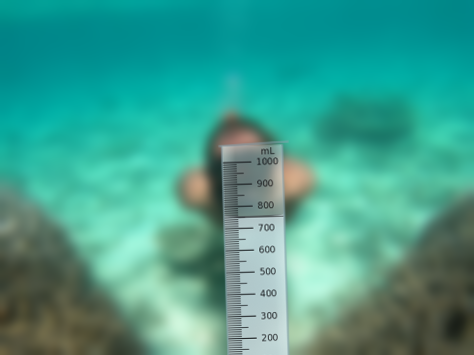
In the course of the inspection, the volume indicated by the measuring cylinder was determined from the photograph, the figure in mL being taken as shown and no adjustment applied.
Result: 750 mL
